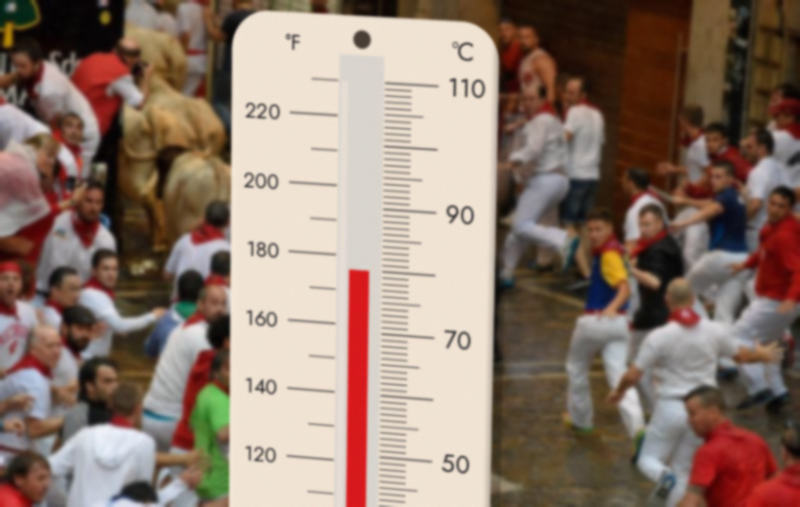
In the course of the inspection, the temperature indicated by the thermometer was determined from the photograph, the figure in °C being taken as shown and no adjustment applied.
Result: 80 °C
